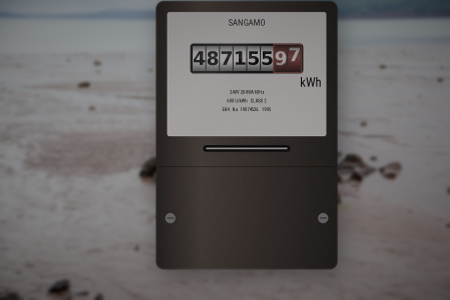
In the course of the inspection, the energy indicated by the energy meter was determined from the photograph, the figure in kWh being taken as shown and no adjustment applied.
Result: 487155.97 kWh
